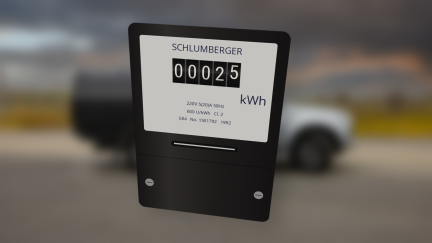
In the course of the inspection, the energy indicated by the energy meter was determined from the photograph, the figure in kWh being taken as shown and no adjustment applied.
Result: 25 kWh
